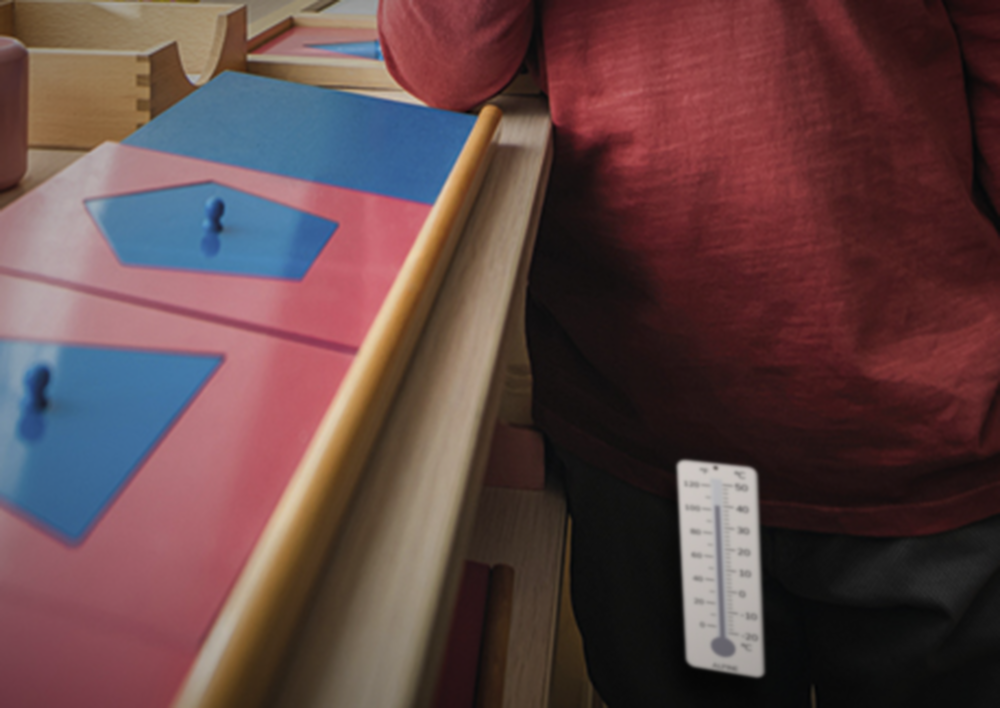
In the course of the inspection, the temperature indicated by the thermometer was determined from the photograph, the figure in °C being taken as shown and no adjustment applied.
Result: 40 °C
